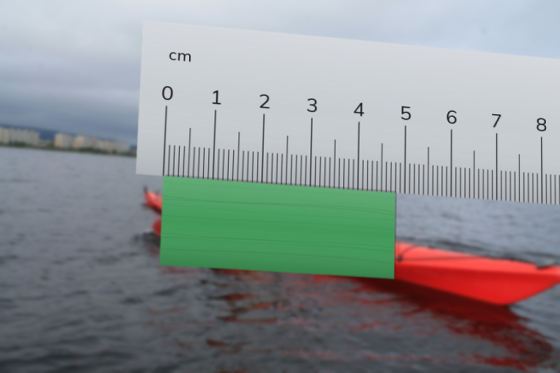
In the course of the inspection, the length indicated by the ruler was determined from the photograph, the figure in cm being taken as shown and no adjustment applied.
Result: 4.8 cm
